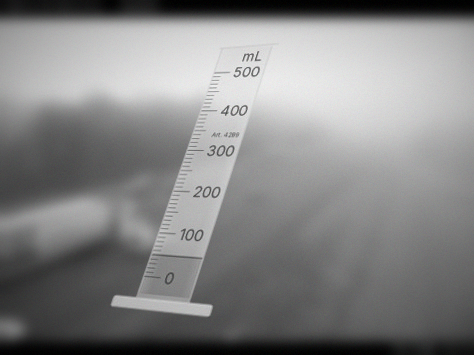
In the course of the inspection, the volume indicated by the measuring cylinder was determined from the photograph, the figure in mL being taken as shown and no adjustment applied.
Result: 50 mL
